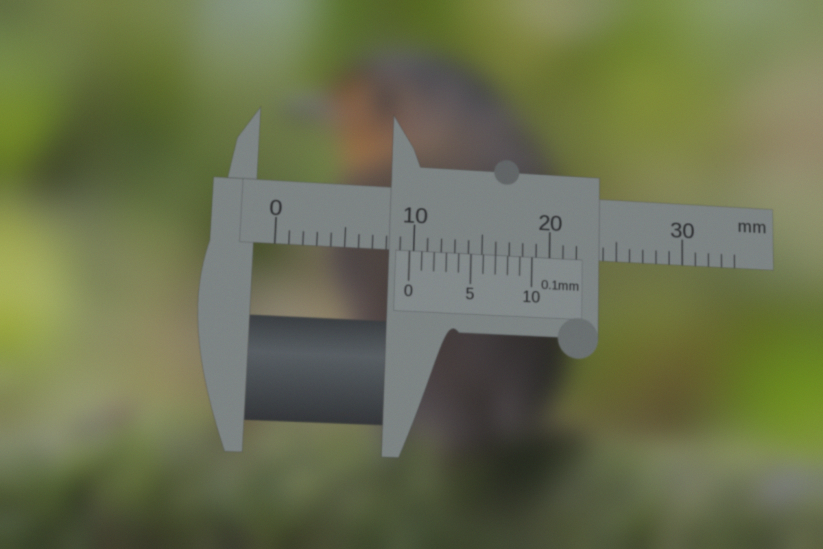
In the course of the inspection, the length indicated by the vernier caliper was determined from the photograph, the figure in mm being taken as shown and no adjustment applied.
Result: 9.7 mm
